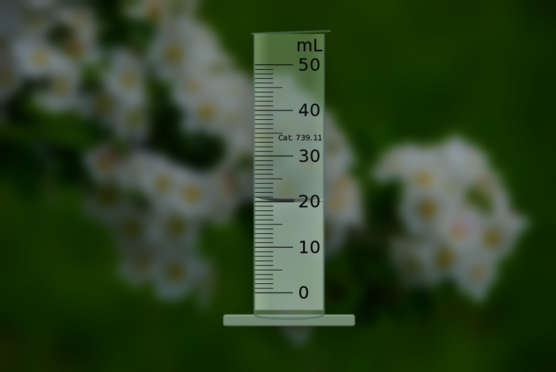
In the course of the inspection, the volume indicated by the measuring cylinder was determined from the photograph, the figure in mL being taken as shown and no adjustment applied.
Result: 20 mL
